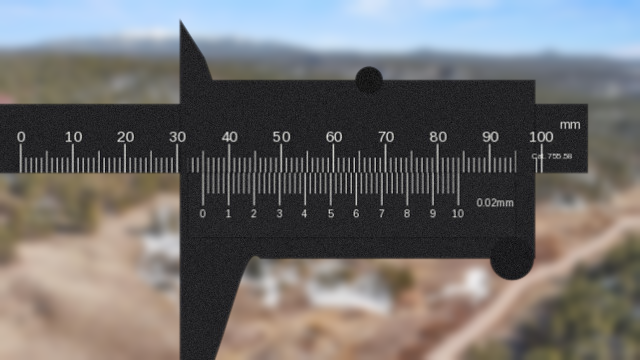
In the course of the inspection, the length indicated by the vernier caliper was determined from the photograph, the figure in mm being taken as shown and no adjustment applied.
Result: 35.0 mm
